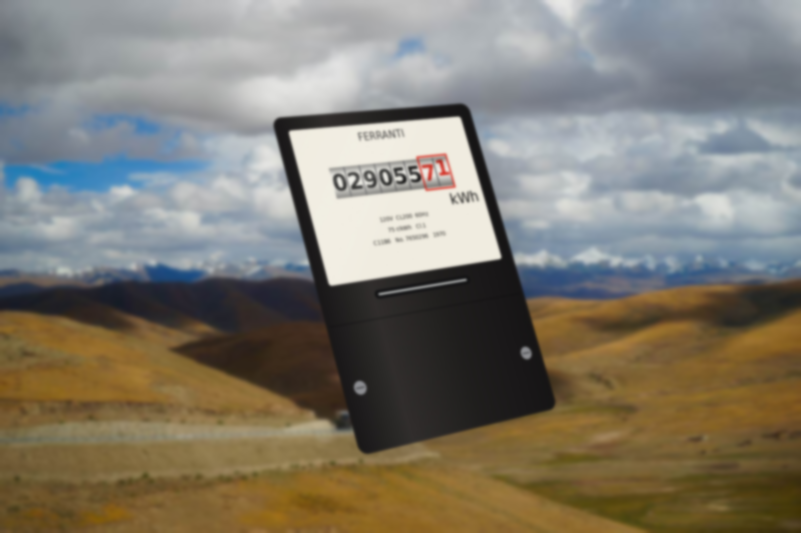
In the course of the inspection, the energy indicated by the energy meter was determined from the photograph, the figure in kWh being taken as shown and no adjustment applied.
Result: 29055.71 kWh
